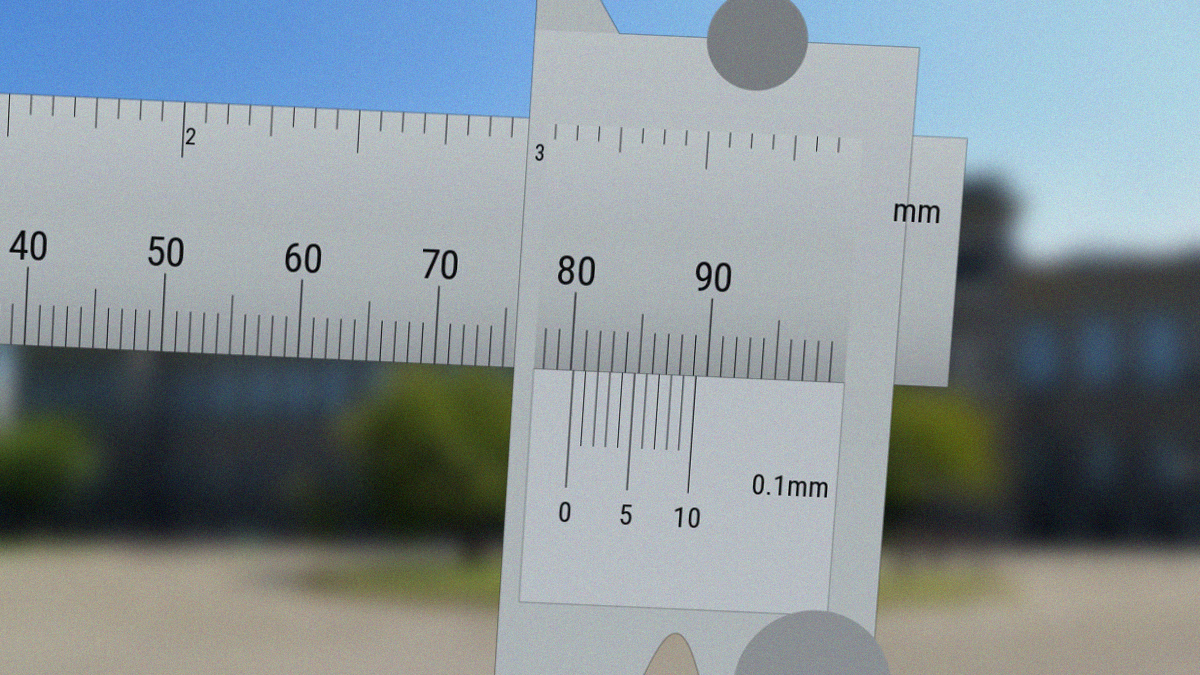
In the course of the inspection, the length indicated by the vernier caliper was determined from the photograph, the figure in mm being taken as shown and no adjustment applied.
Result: 80.2 mm
